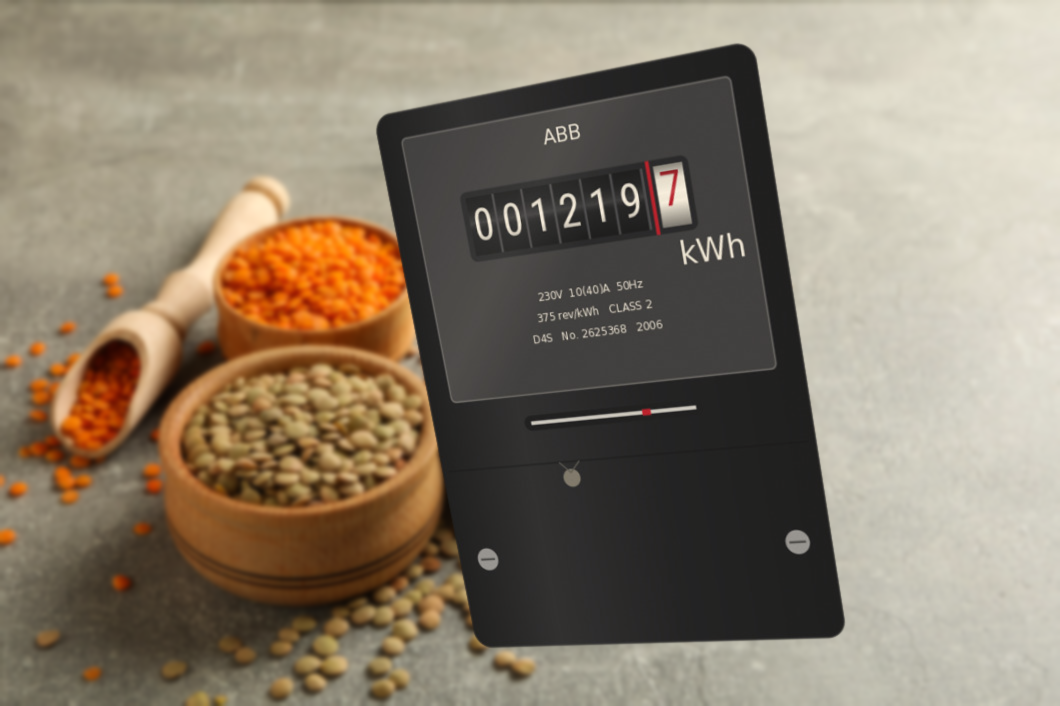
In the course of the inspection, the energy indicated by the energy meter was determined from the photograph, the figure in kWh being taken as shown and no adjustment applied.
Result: 1219.7 kWh
